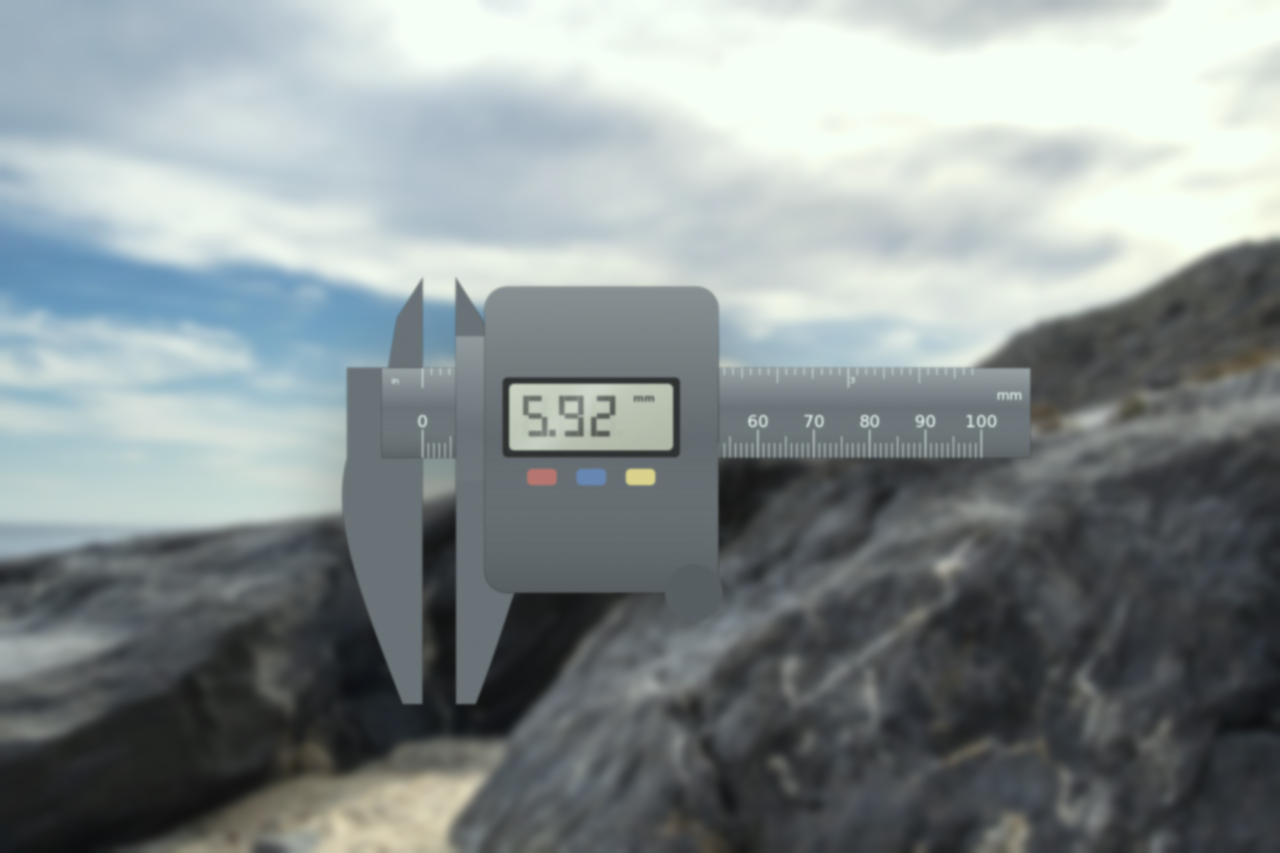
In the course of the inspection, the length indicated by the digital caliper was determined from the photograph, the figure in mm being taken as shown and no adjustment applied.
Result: 5.92 mm
